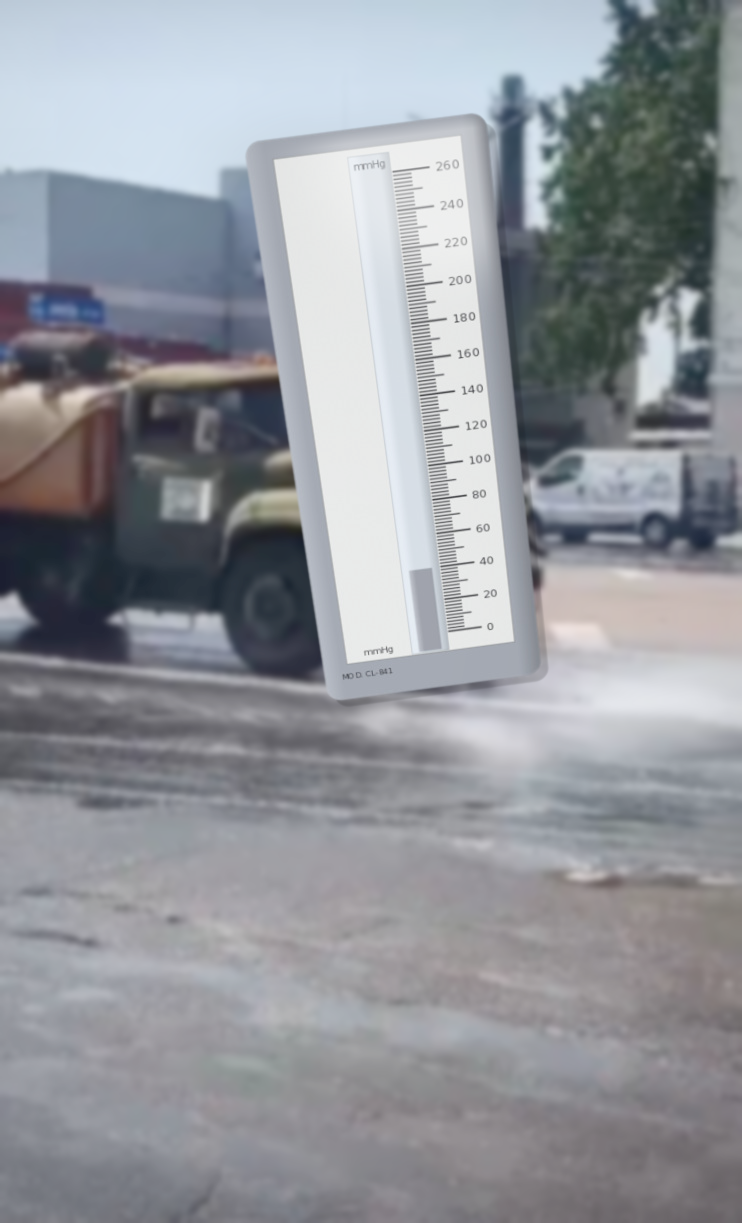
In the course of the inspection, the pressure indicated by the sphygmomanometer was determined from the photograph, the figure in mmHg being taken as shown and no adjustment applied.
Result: 40 mmHg
